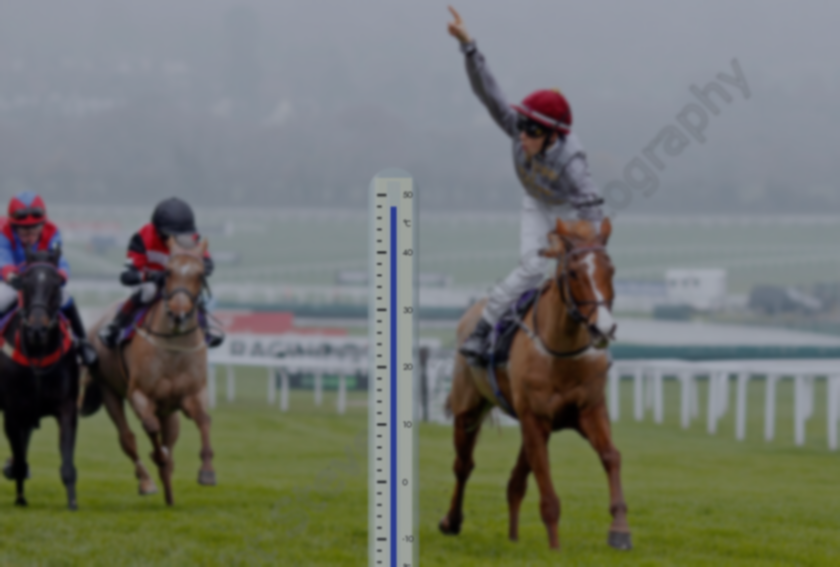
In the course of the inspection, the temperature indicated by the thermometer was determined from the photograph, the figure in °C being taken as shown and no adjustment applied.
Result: 48 °C
